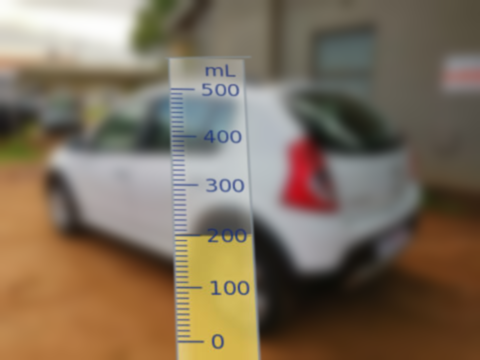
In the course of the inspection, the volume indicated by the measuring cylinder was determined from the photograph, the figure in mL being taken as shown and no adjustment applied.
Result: 200 mL
